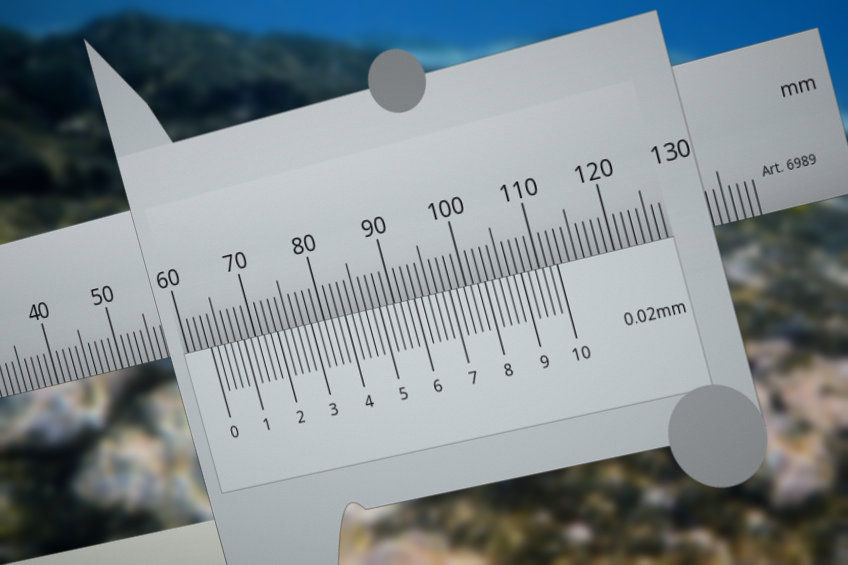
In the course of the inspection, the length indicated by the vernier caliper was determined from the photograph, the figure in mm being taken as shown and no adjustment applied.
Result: 63.4 mm
